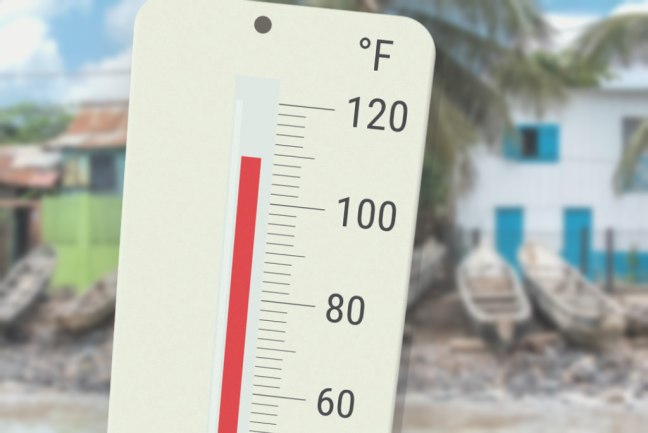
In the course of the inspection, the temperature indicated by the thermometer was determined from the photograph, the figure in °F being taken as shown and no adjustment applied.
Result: 109 °F
